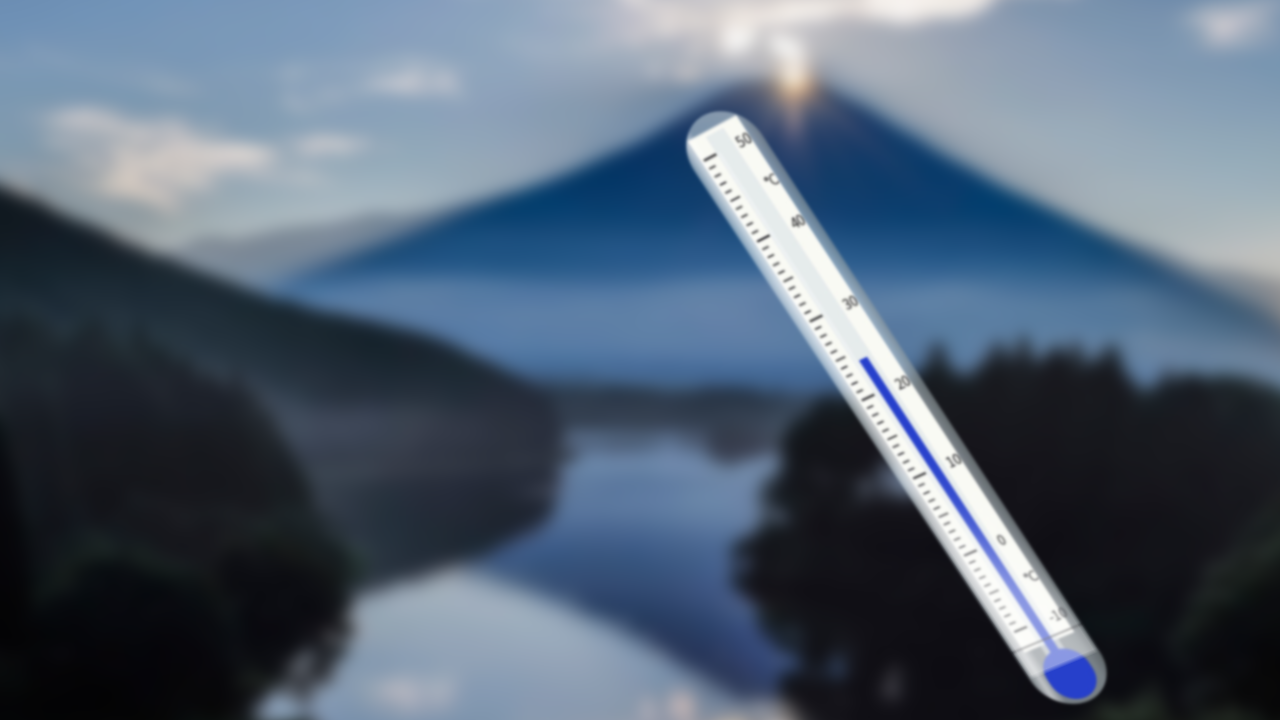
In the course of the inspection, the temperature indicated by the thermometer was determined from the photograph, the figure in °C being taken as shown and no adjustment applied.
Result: 24 °C
